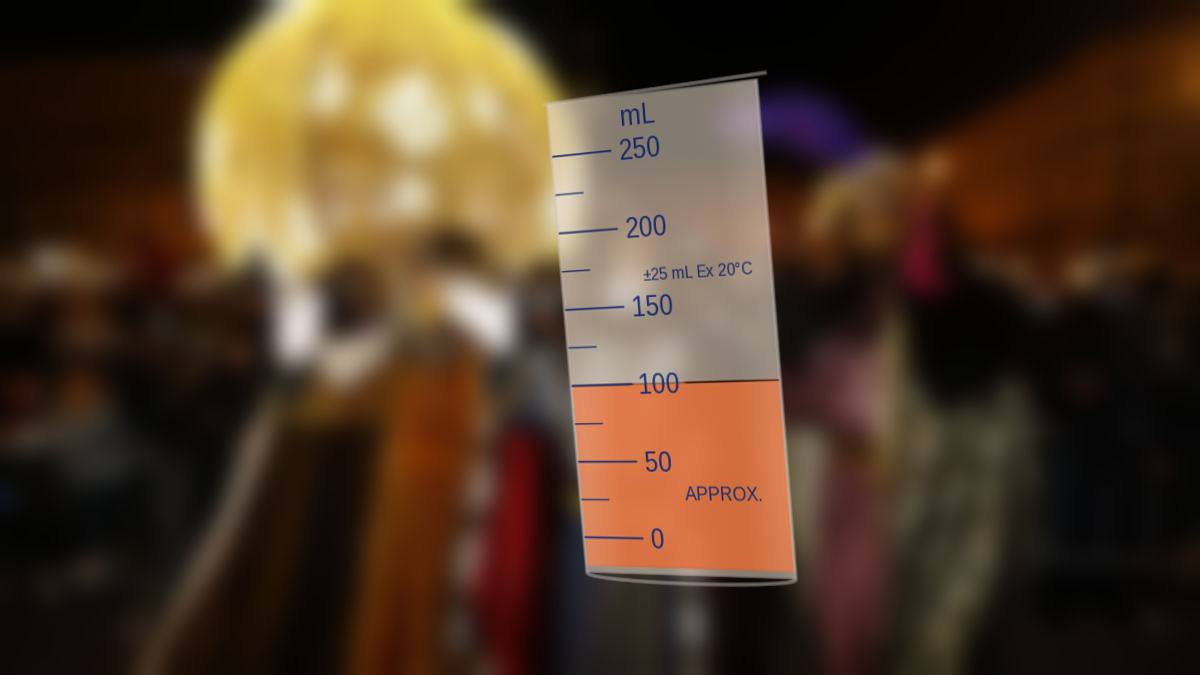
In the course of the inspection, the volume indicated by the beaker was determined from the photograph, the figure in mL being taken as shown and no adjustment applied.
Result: 100 mL
